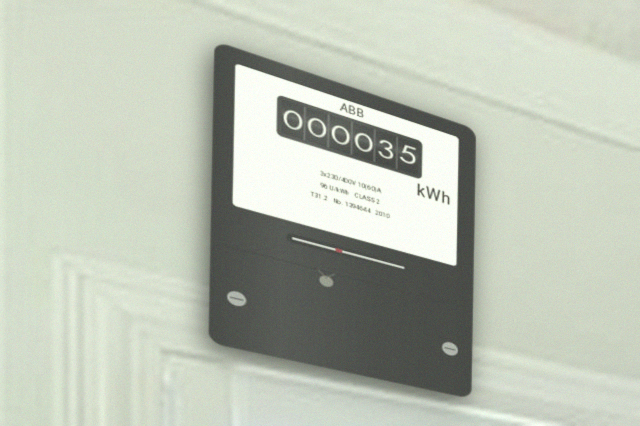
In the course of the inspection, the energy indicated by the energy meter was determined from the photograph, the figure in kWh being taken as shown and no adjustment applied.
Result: 35 kWh
